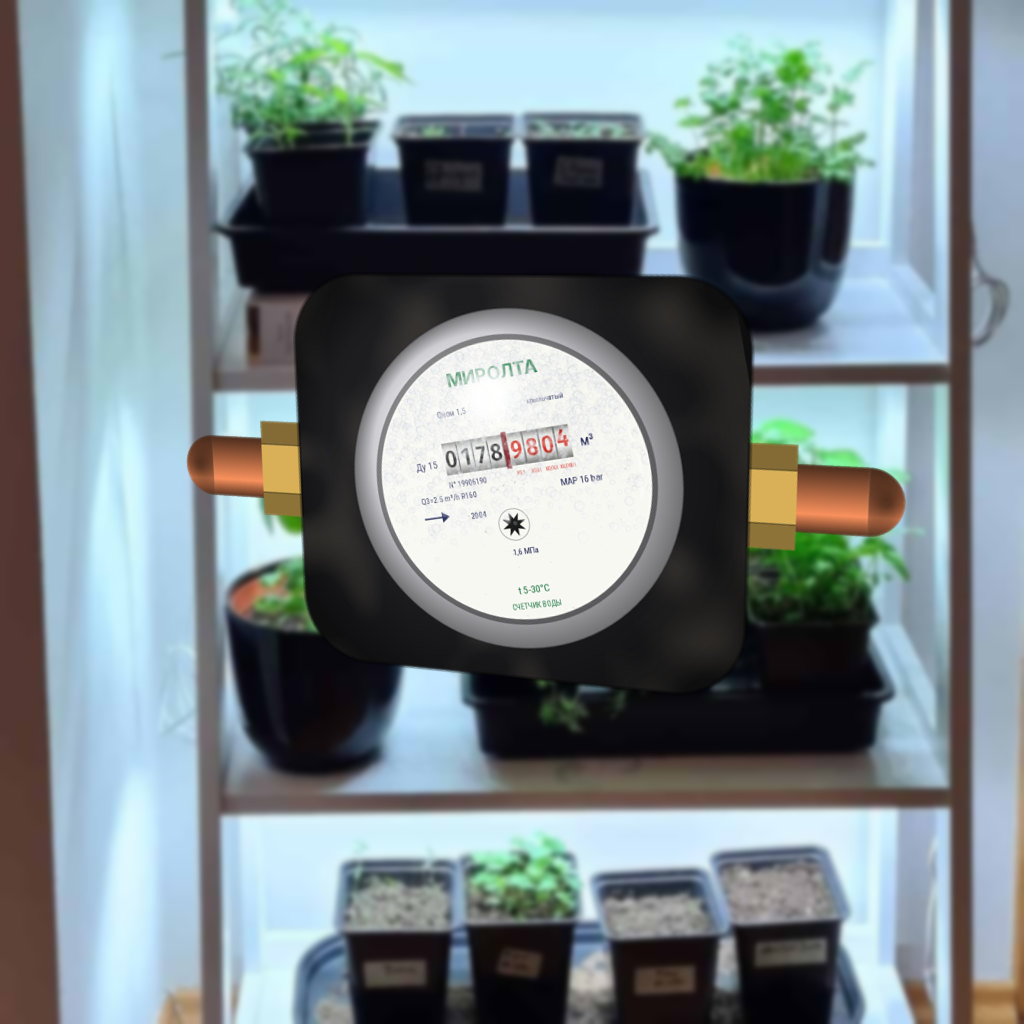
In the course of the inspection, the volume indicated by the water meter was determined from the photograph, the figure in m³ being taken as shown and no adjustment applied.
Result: 178.9804 m³
